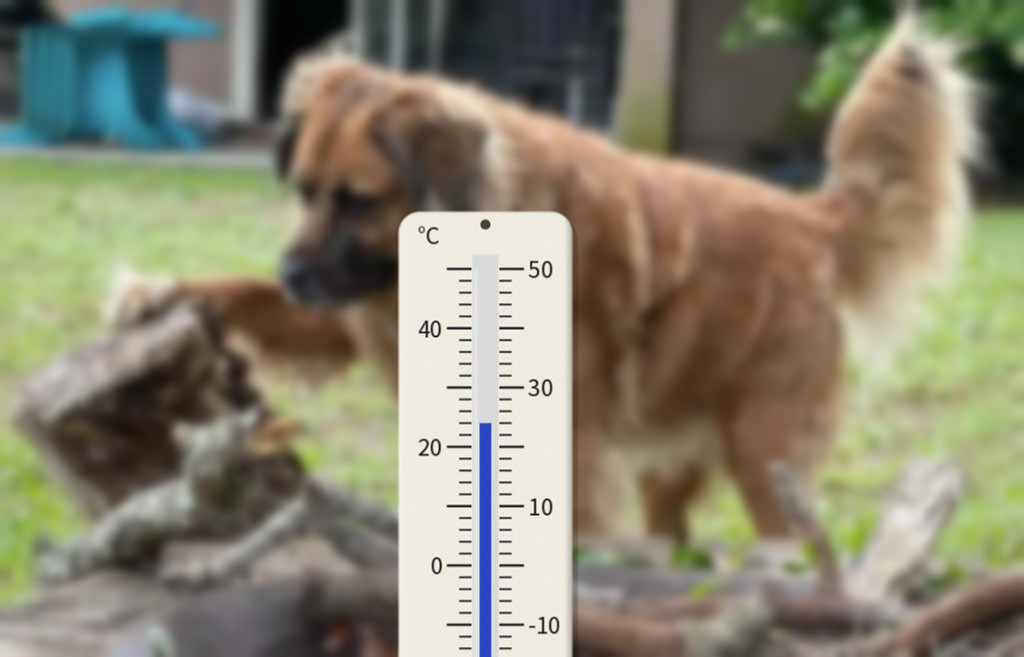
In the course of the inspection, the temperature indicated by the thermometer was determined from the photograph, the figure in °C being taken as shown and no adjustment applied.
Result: 24 °C
